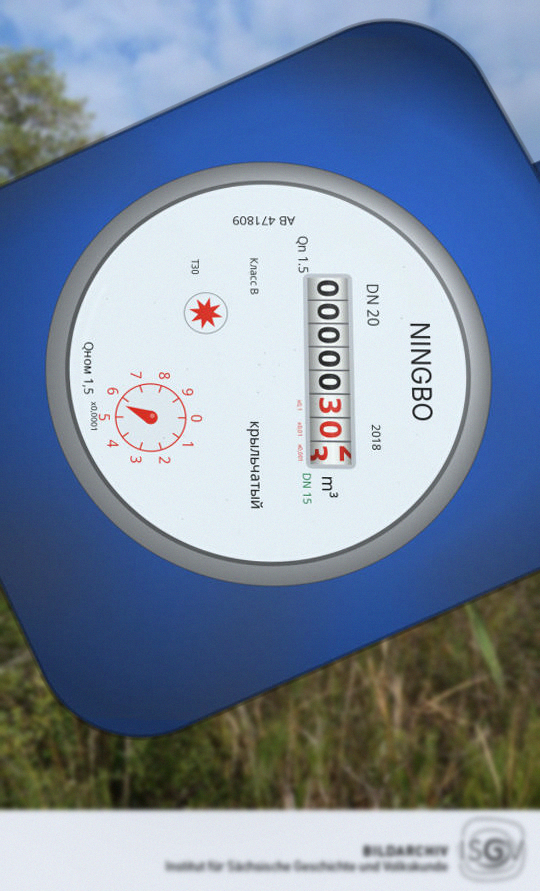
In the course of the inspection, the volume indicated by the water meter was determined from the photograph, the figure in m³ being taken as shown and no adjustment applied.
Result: 0.3025 m³
